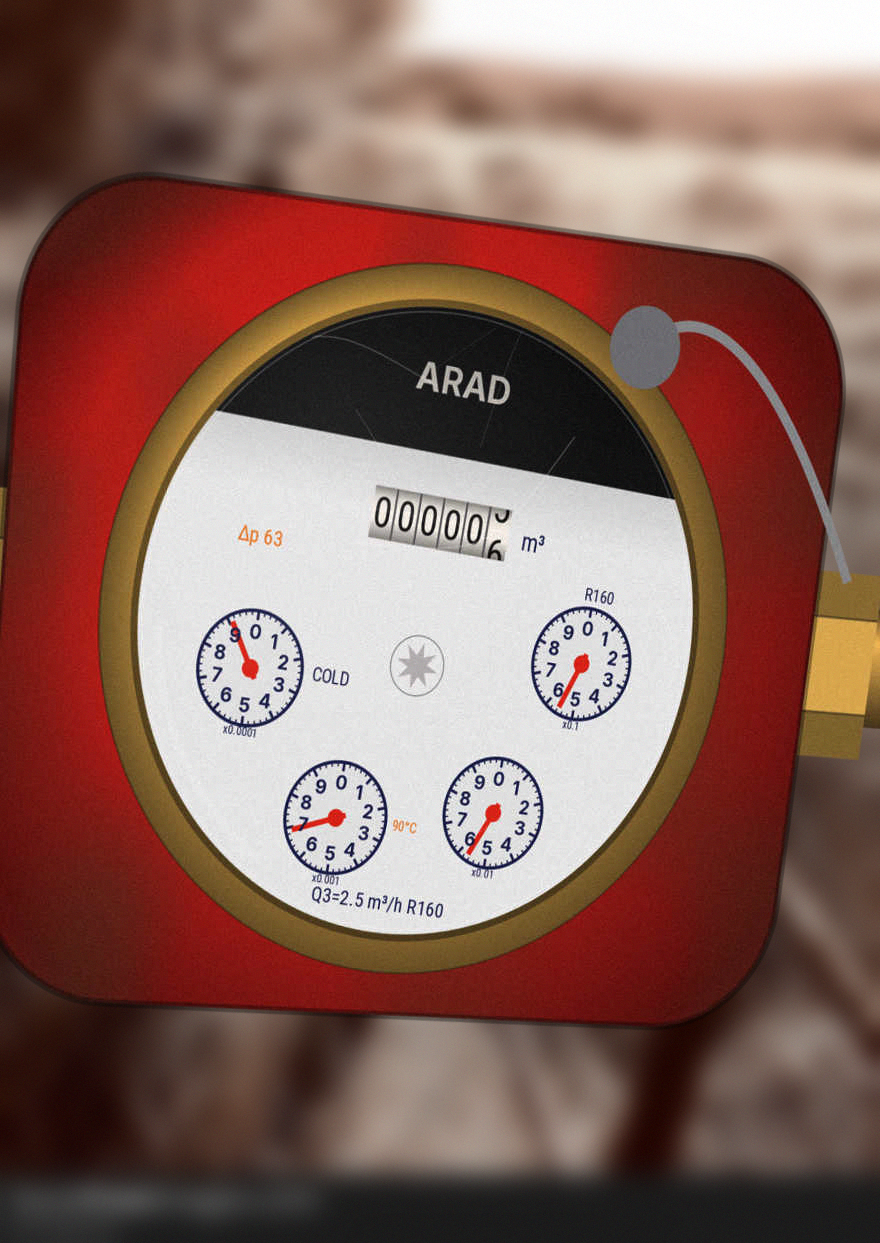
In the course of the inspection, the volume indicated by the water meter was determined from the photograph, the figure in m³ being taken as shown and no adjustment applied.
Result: 5.5569 m³
